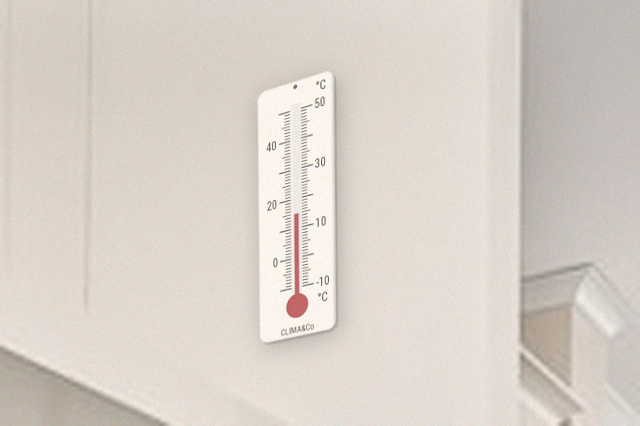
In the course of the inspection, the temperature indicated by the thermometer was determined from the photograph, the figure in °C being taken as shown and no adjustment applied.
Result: 15 °C
